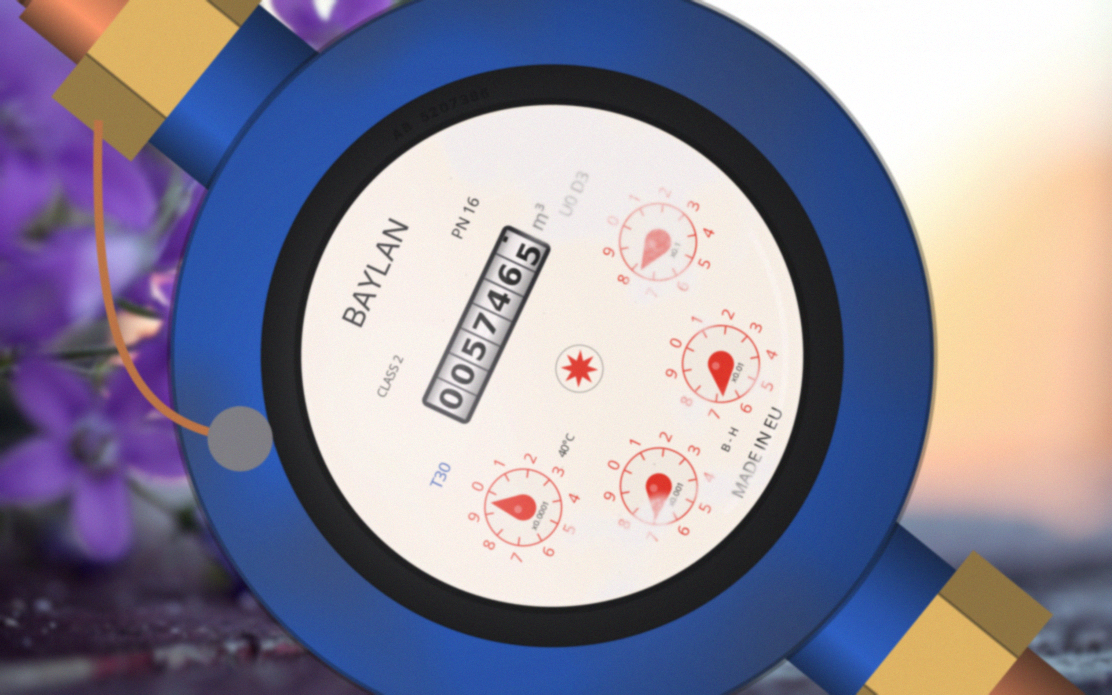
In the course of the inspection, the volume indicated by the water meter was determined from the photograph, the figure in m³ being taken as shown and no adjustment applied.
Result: 57464.7669 m³
